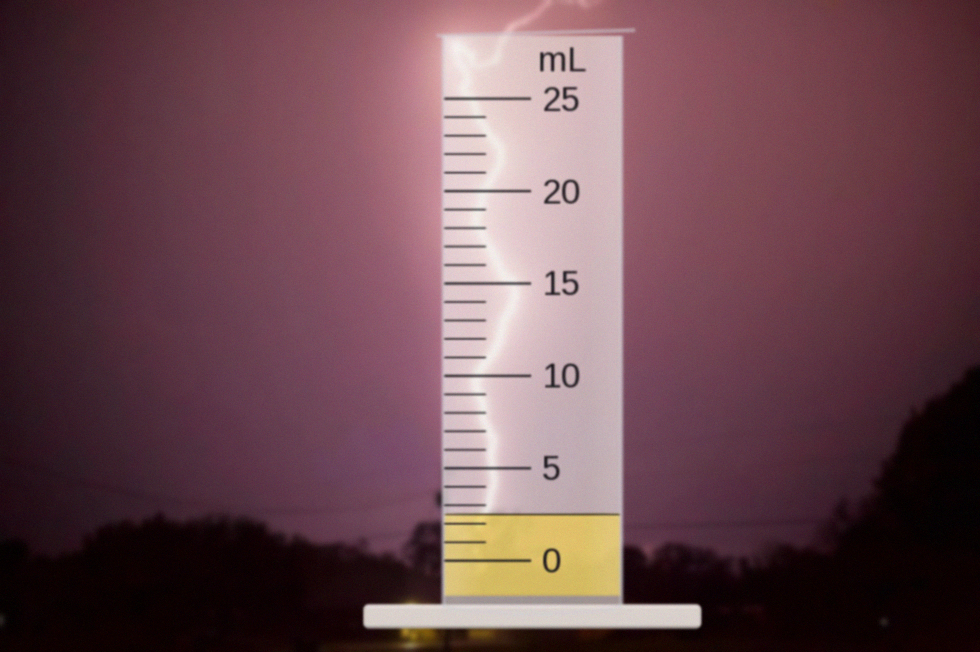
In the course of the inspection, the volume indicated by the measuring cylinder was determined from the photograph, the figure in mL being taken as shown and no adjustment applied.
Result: 2.5 mL
